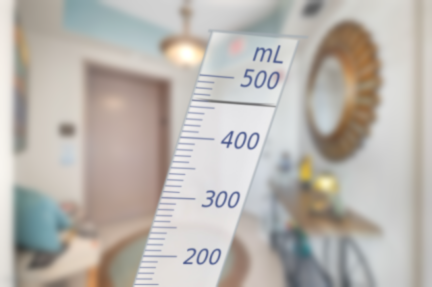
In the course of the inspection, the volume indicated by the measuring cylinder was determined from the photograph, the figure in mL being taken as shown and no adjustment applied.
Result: 460 mL
